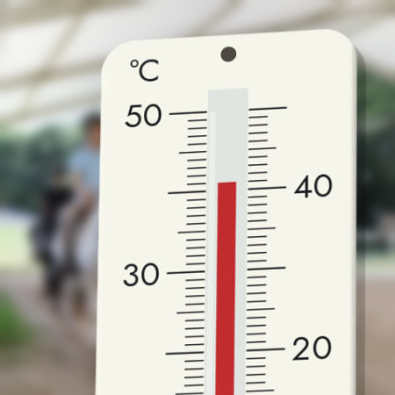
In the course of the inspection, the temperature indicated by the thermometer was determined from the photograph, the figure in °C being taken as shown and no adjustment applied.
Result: 41 °C
